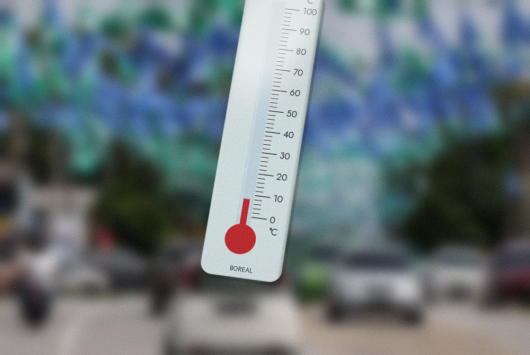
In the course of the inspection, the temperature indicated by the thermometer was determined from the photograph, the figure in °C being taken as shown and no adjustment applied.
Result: 8 °C
